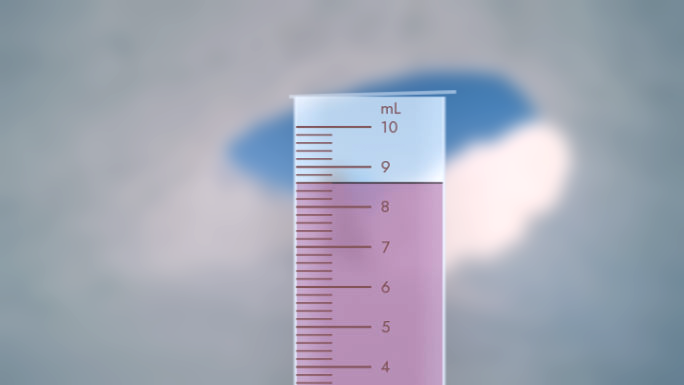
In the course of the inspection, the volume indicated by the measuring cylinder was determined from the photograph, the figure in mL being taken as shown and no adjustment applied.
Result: 8.6 mL
